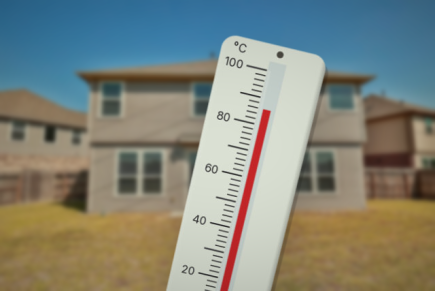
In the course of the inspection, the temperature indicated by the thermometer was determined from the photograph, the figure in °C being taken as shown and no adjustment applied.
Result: 86 °C
